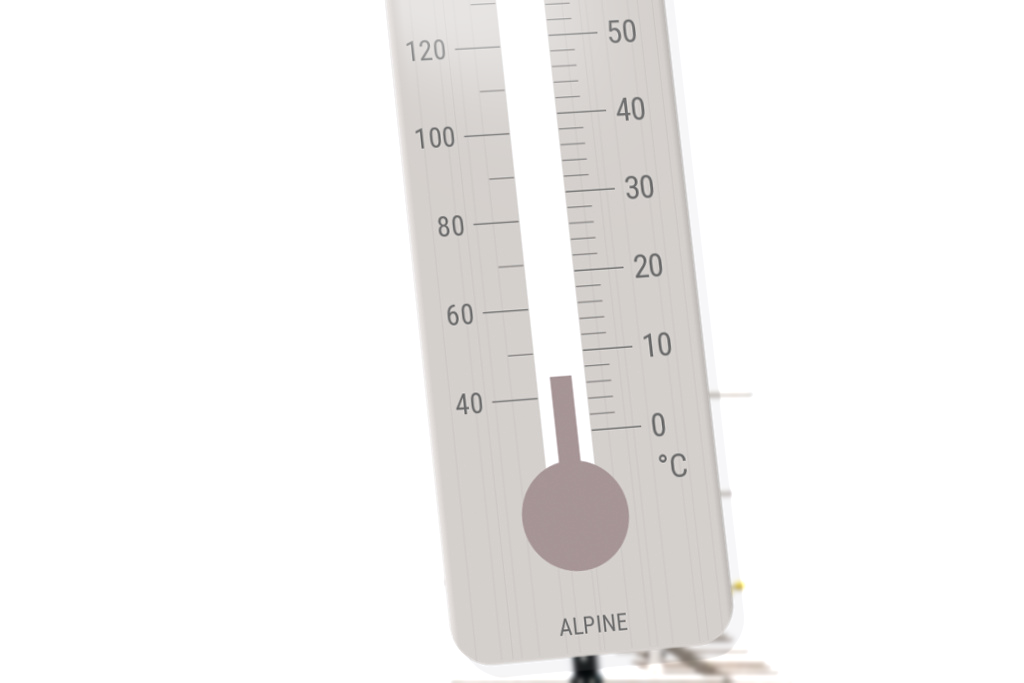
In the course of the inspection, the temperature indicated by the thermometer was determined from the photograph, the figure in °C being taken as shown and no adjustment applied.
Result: 7 °C
